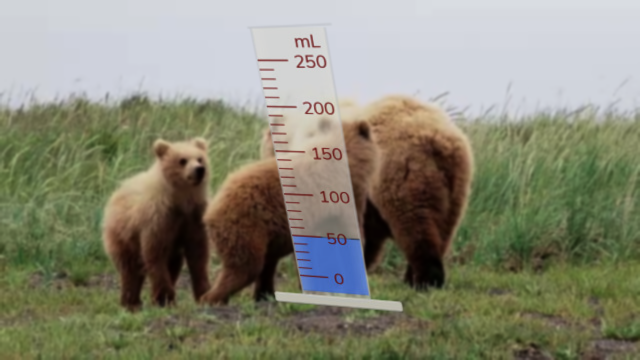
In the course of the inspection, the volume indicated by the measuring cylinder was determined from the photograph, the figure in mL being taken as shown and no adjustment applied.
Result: 50 mL
